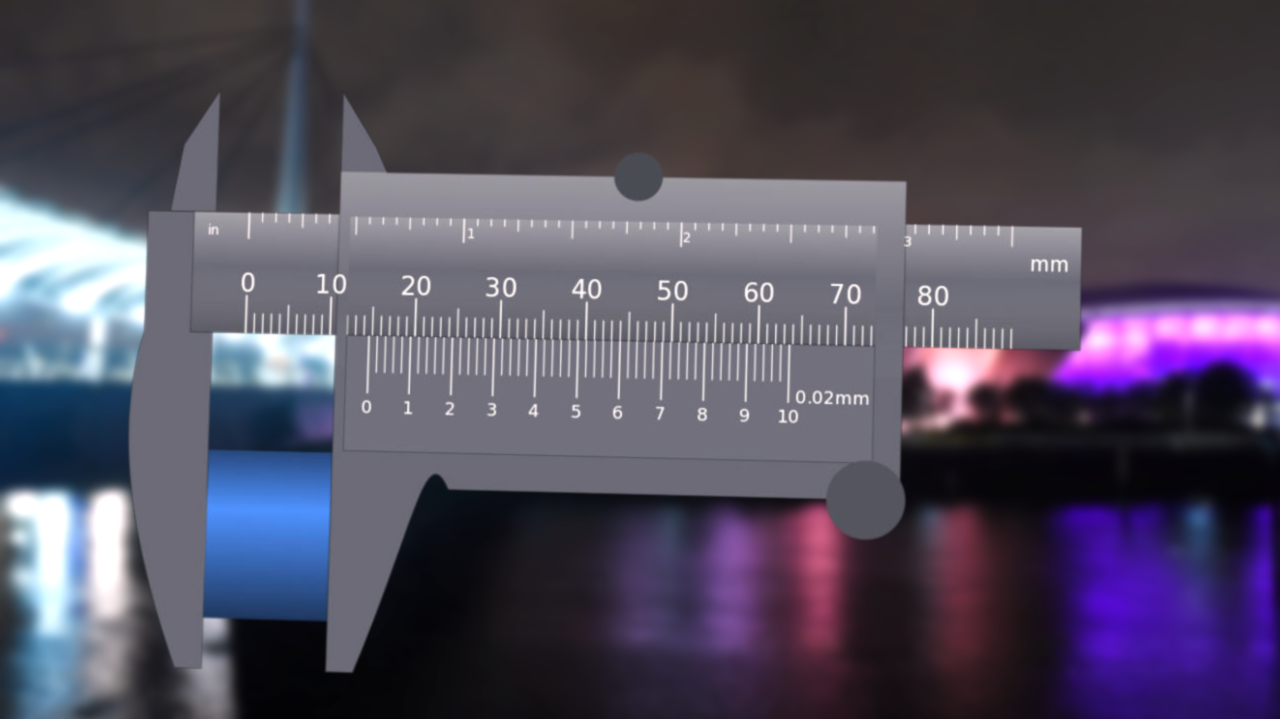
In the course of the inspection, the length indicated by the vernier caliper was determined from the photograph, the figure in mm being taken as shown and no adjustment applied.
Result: 14.6 mm
